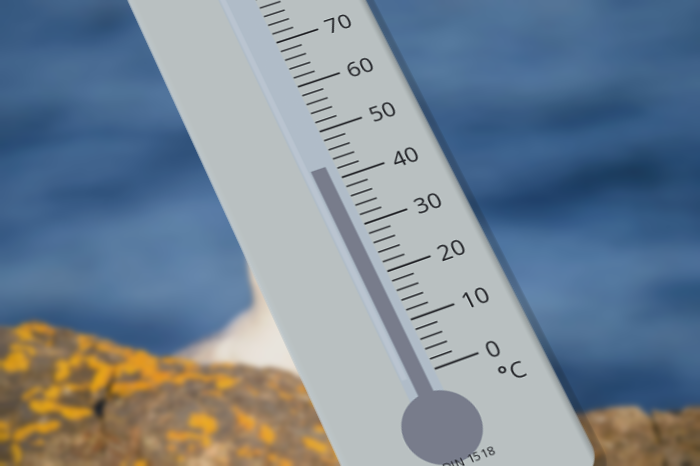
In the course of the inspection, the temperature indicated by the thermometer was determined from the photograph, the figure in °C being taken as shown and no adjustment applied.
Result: 43 °C
